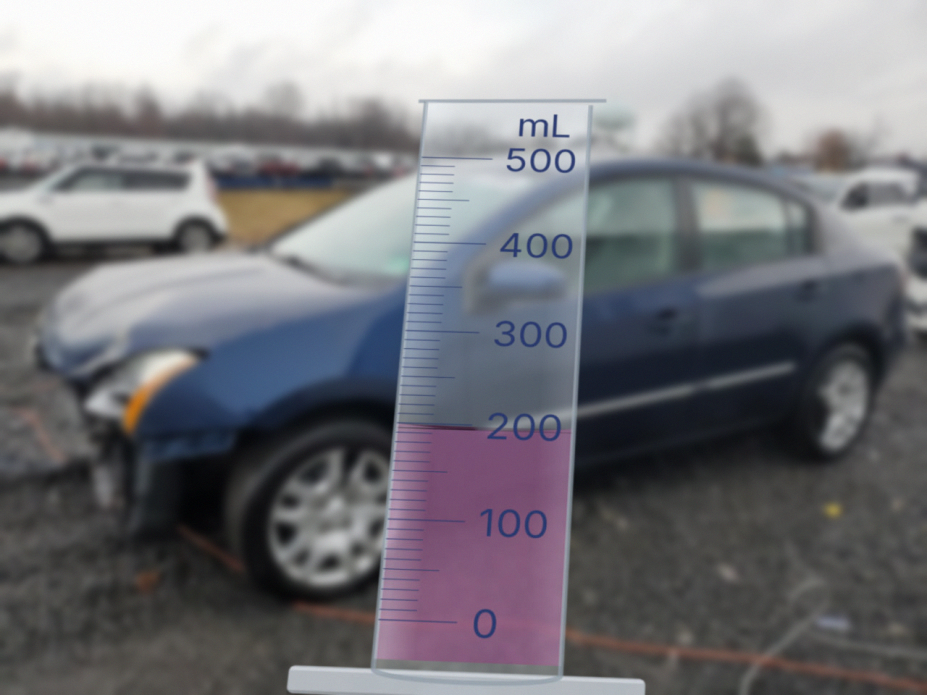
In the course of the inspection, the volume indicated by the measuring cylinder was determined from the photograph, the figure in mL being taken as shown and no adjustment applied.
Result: 195 mL
